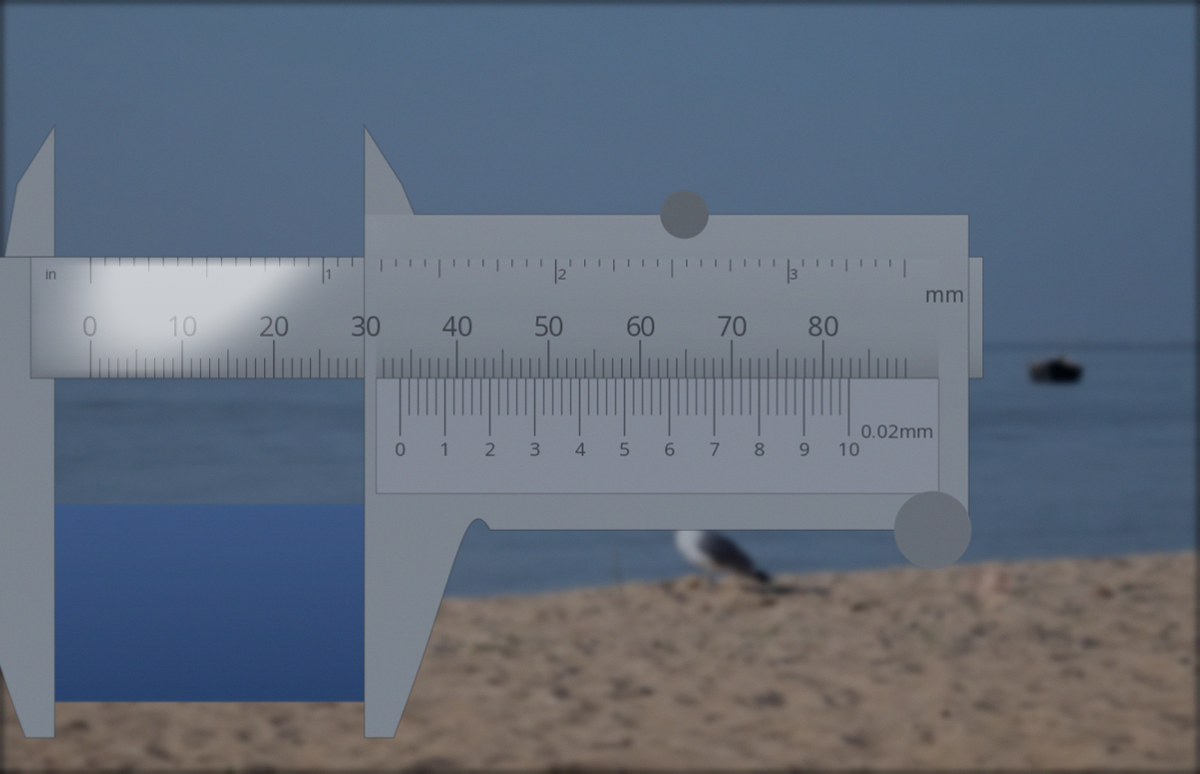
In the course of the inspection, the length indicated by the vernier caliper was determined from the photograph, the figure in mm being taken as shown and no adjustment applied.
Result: 33.8 mm
